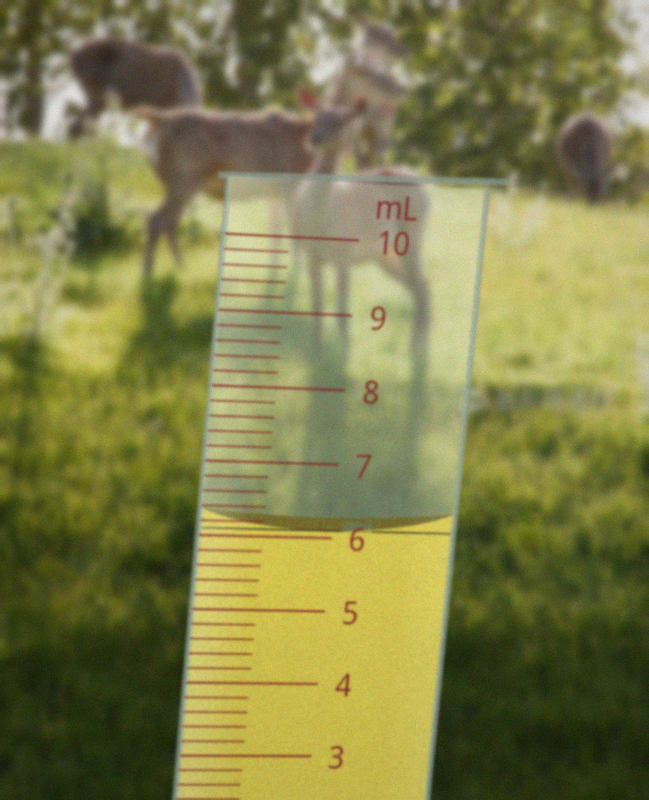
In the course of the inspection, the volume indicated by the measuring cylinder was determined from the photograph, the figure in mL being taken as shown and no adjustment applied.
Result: 6.1 mL
